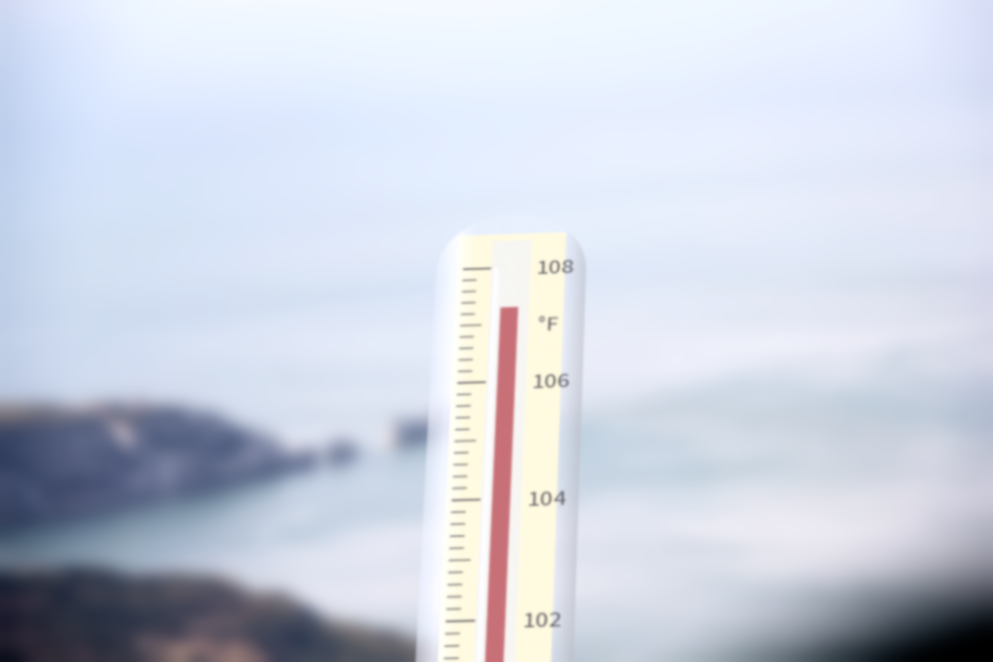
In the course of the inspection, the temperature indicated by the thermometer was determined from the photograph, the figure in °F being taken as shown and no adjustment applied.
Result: 107.3 °F
